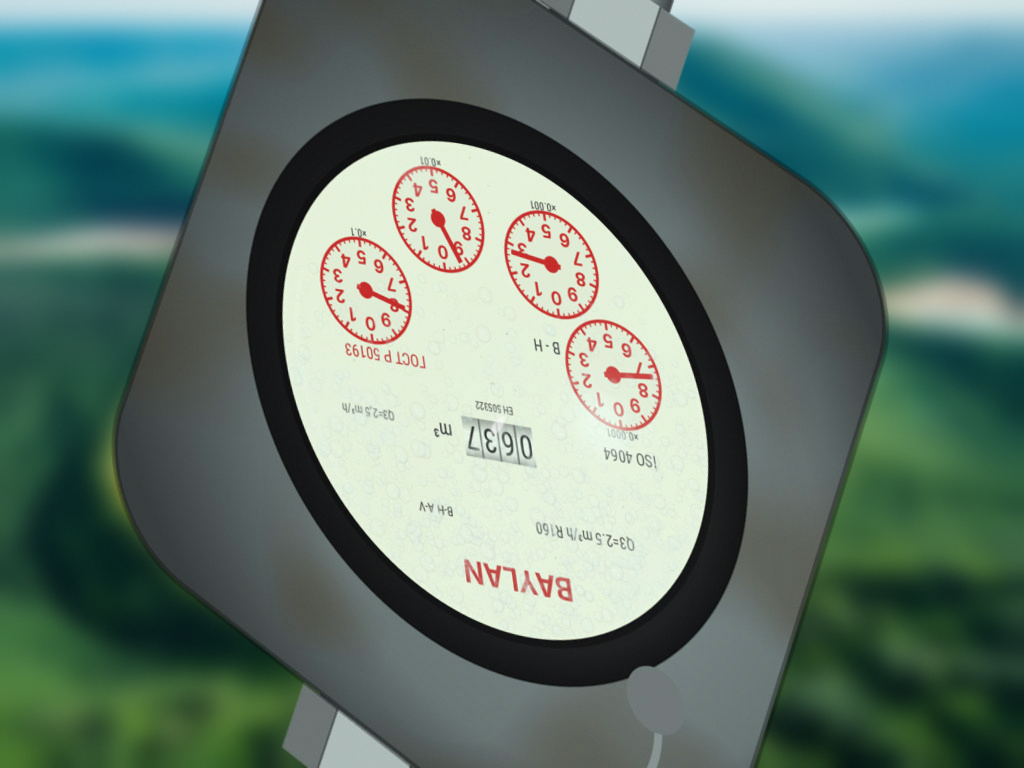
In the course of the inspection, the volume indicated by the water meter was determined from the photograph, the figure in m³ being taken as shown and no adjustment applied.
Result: 637.7927 m³
